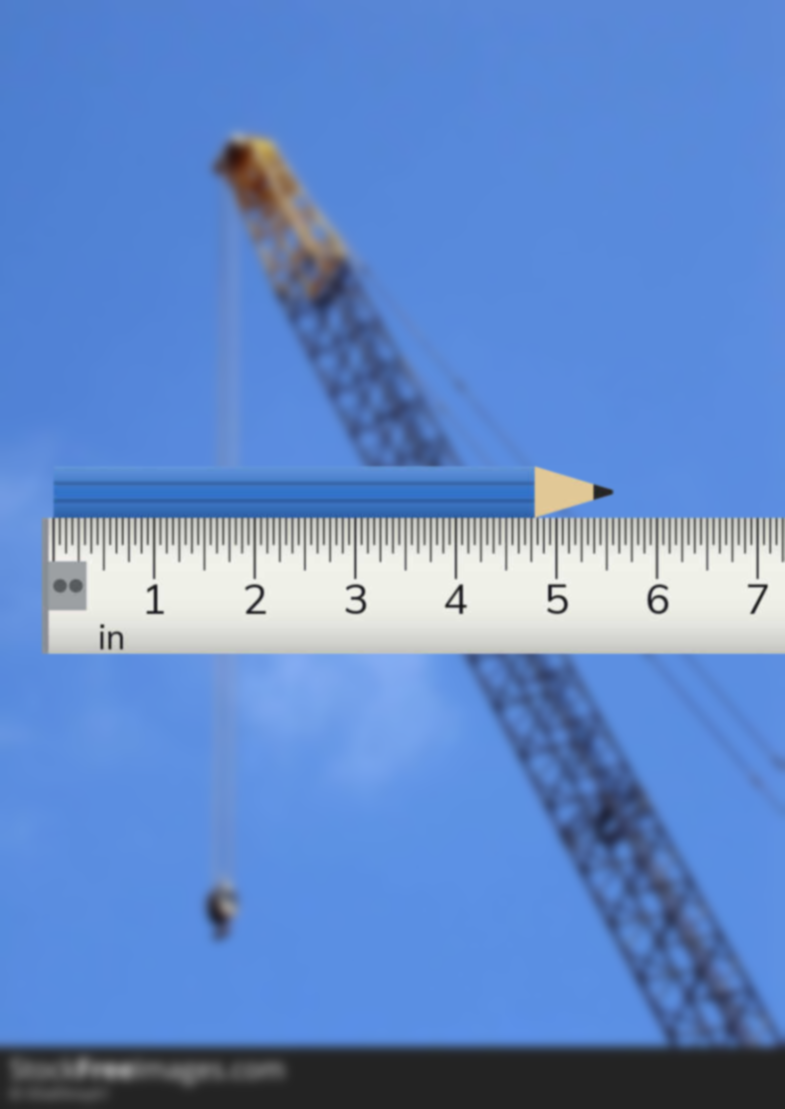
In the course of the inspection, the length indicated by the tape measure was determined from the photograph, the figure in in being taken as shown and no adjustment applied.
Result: 5.5625 in
